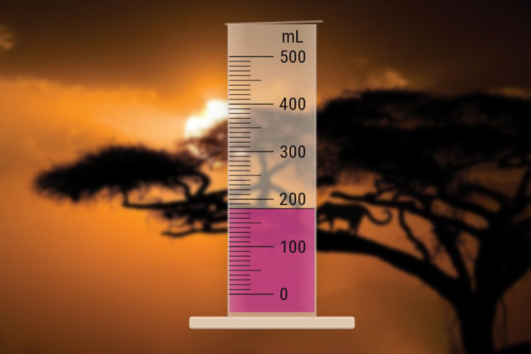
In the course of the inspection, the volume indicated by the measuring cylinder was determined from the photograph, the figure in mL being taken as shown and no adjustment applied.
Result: 180 mL
